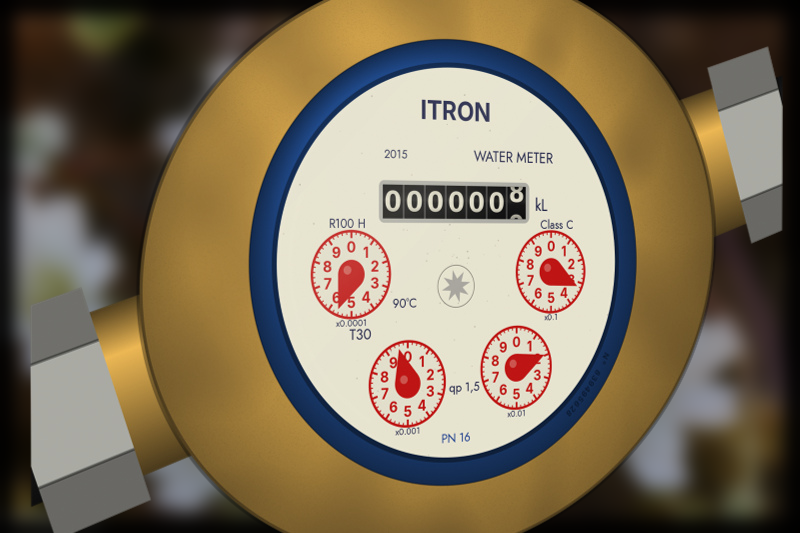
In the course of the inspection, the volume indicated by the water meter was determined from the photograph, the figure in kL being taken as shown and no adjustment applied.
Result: 8.3195 kL
